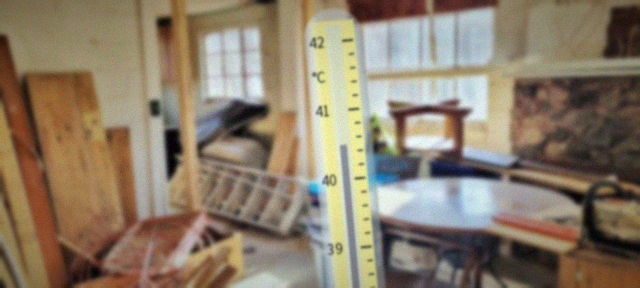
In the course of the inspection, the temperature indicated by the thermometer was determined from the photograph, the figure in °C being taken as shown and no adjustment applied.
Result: 40.5 °C
